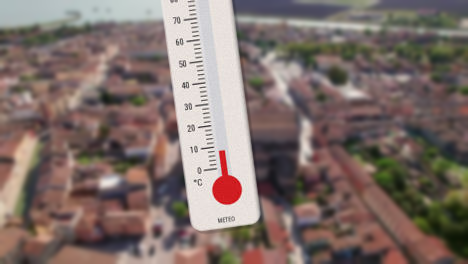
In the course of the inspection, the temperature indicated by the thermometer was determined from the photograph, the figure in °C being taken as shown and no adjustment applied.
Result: 8 °C
